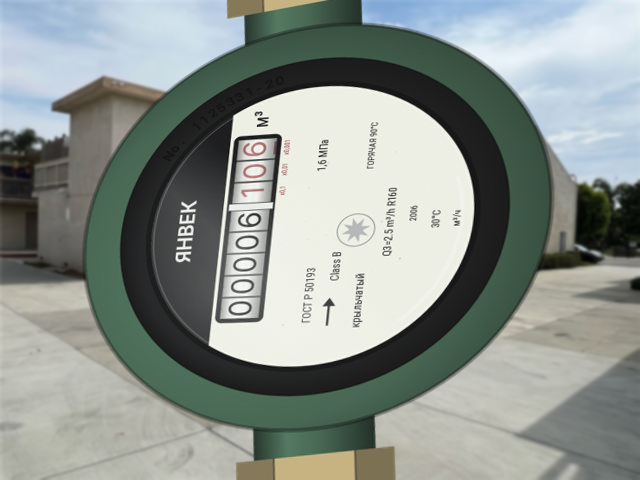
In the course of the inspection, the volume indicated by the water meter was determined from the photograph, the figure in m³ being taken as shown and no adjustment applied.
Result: 6.106 m³
